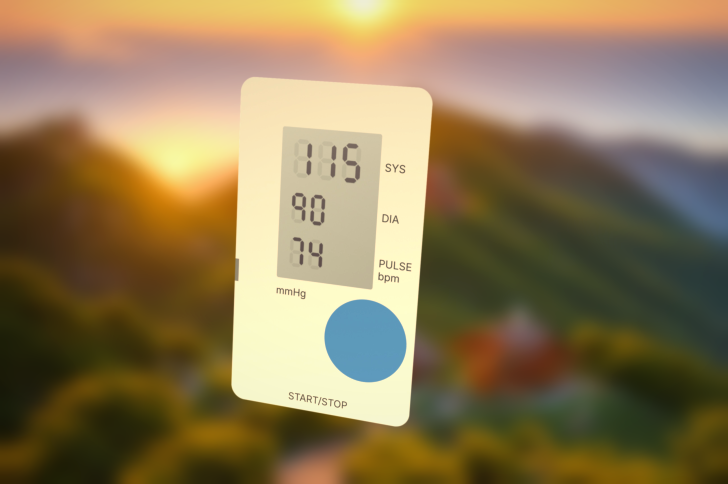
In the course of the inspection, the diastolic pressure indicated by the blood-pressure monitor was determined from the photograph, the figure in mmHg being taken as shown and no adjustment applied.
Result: 90 mmHg
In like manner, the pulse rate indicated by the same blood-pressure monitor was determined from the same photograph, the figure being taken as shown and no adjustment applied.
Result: 74 bpm
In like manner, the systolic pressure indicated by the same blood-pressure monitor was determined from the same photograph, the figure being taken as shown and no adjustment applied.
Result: 115 mmHg
